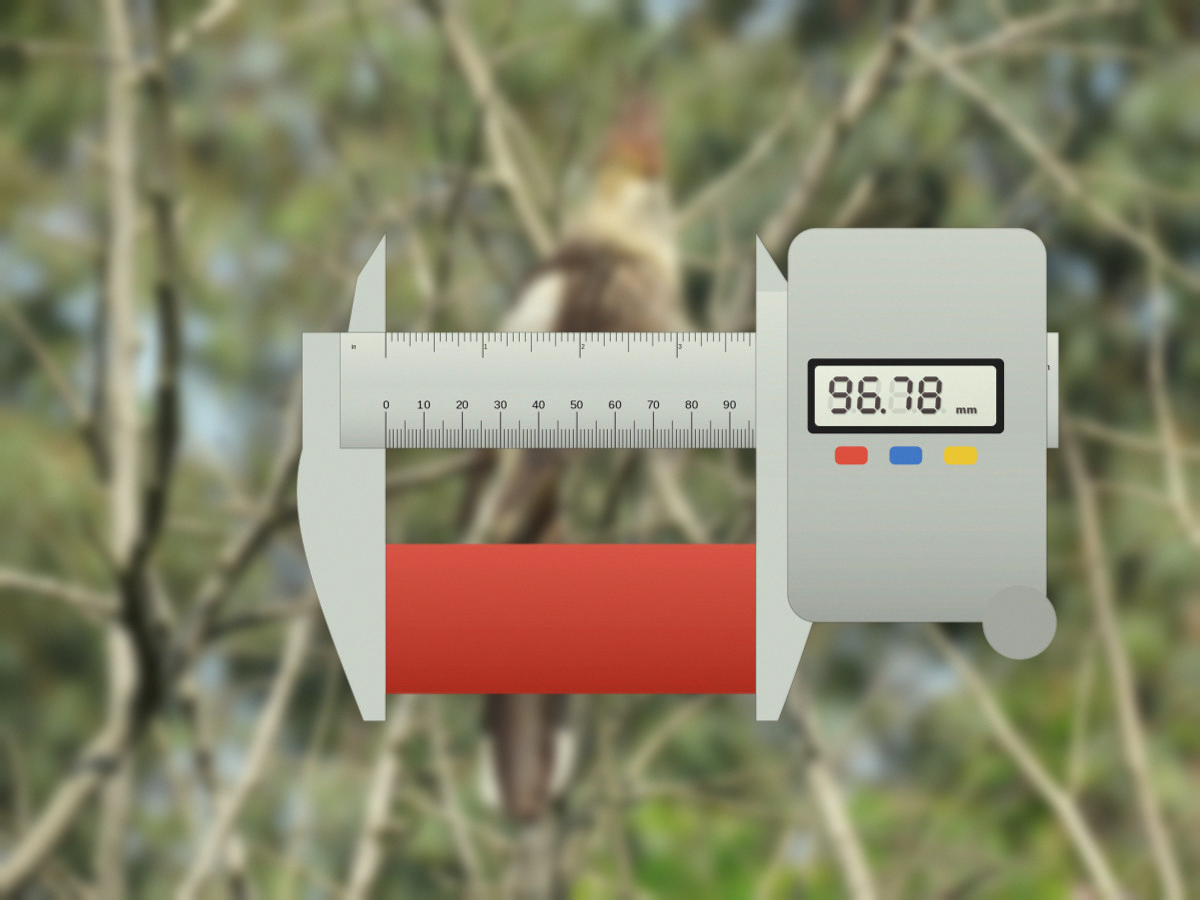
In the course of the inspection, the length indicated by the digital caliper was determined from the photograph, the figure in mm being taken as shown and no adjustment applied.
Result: 96.78 mm
